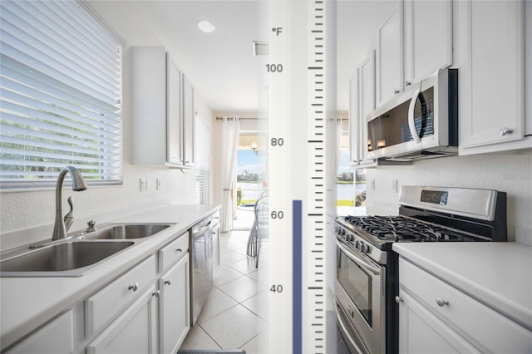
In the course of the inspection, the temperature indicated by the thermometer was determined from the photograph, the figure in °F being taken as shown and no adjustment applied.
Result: 64 °F
